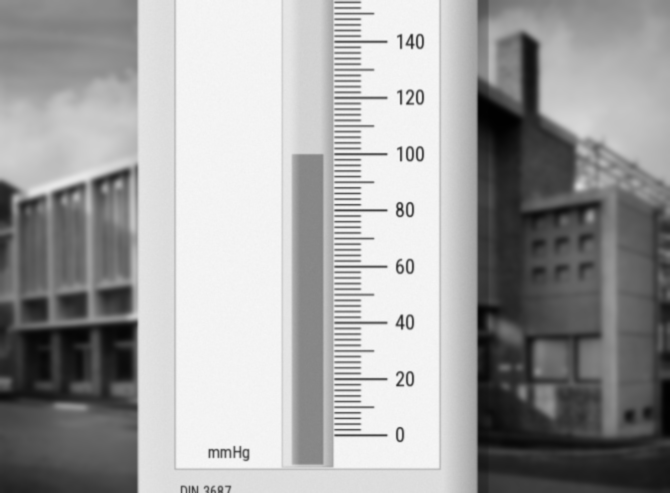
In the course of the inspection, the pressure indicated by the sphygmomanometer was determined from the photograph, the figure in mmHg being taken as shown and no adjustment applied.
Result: 100 mmHg
